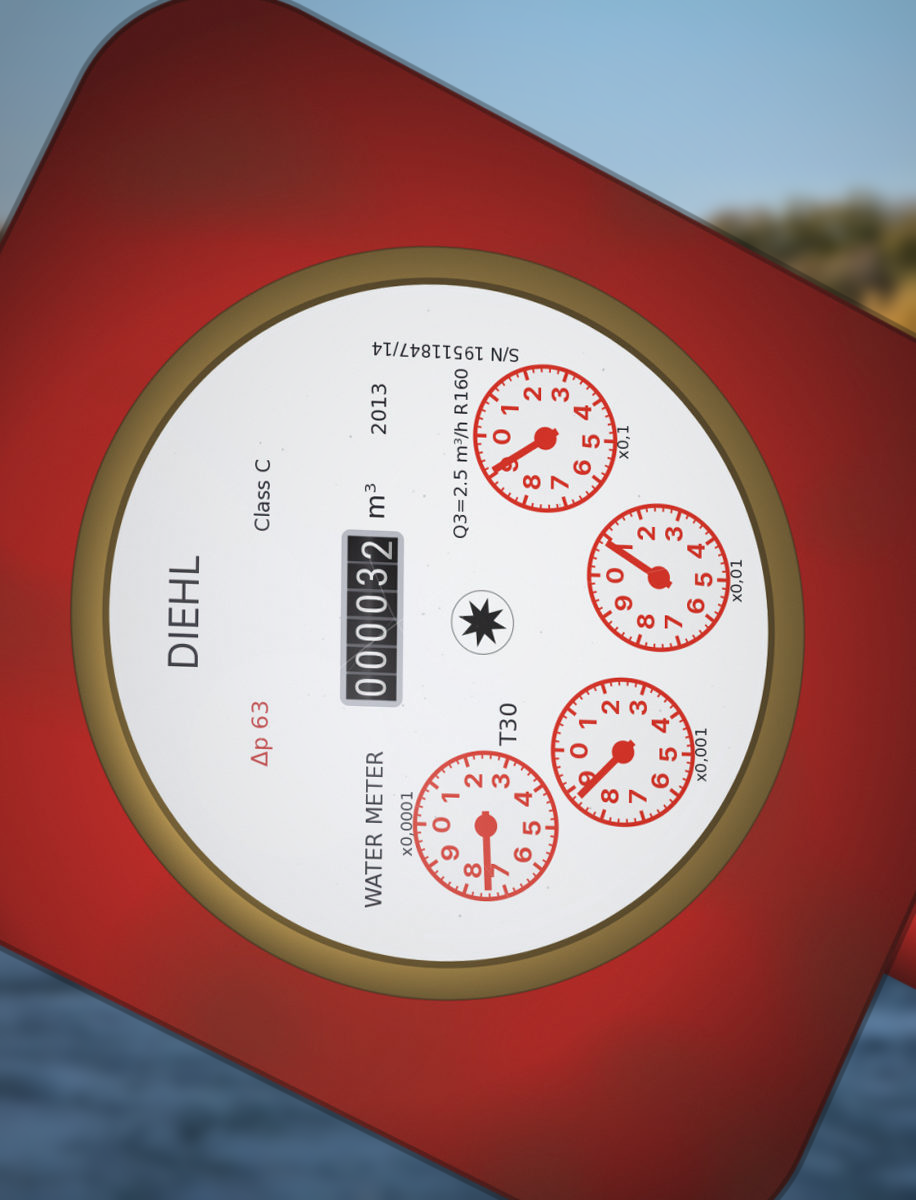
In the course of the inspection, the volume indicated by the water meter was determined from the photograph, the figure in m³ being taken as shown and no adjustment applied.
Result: 31.9087 m³
